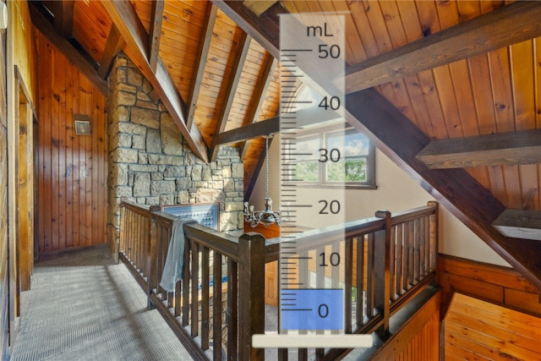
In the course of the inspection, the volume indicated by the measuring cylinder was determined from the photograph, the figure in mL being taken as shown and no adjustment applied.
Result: 4 mL
